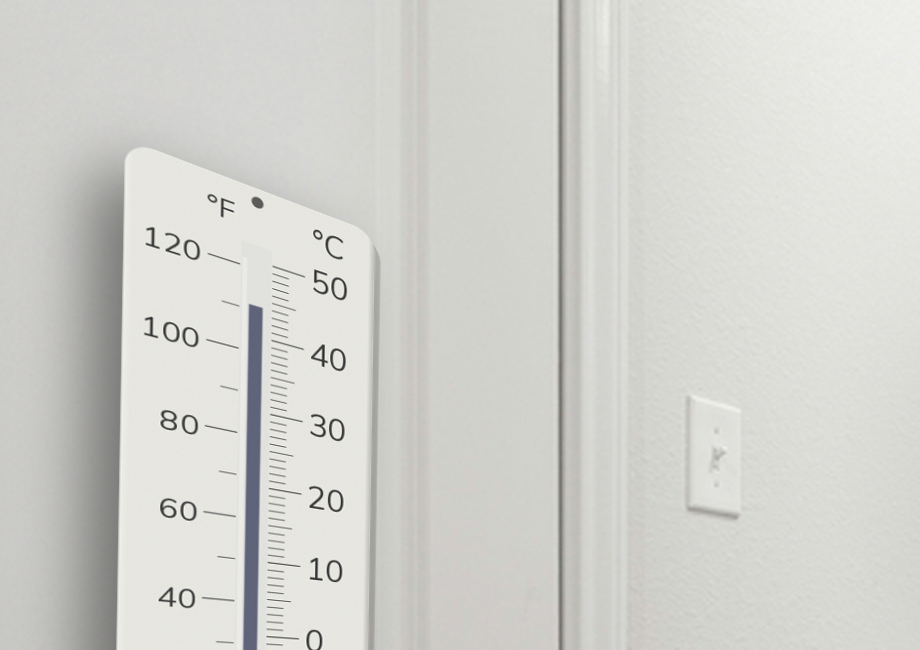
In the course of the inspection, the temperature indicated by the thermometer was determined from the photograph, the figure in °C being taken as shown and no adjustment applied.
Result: 44 °C
